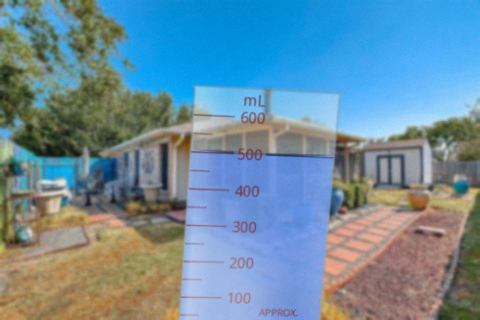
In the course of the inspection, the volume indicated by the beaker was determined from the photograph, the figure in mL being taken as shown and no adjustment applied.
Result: 500 mL
